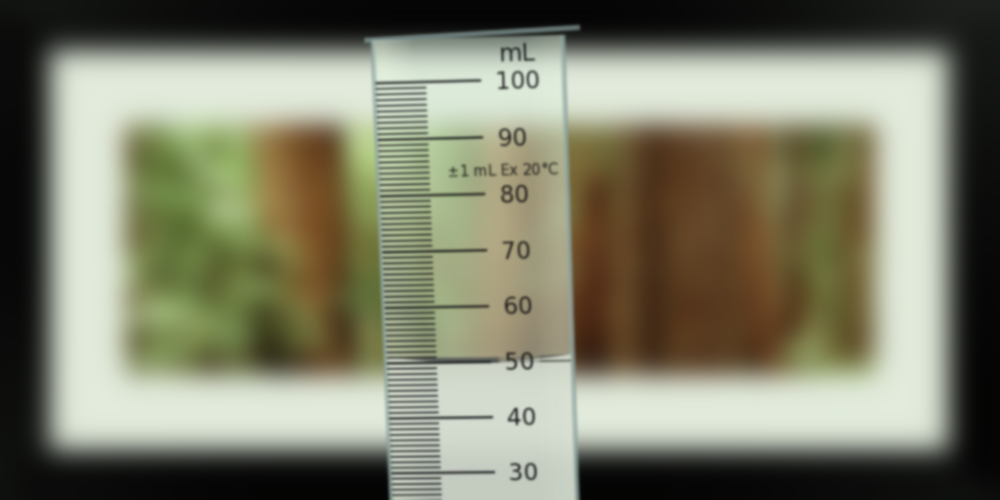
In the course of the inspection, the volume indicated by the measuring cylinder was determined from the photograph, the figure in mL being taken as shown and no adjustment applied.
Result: 50 mL
